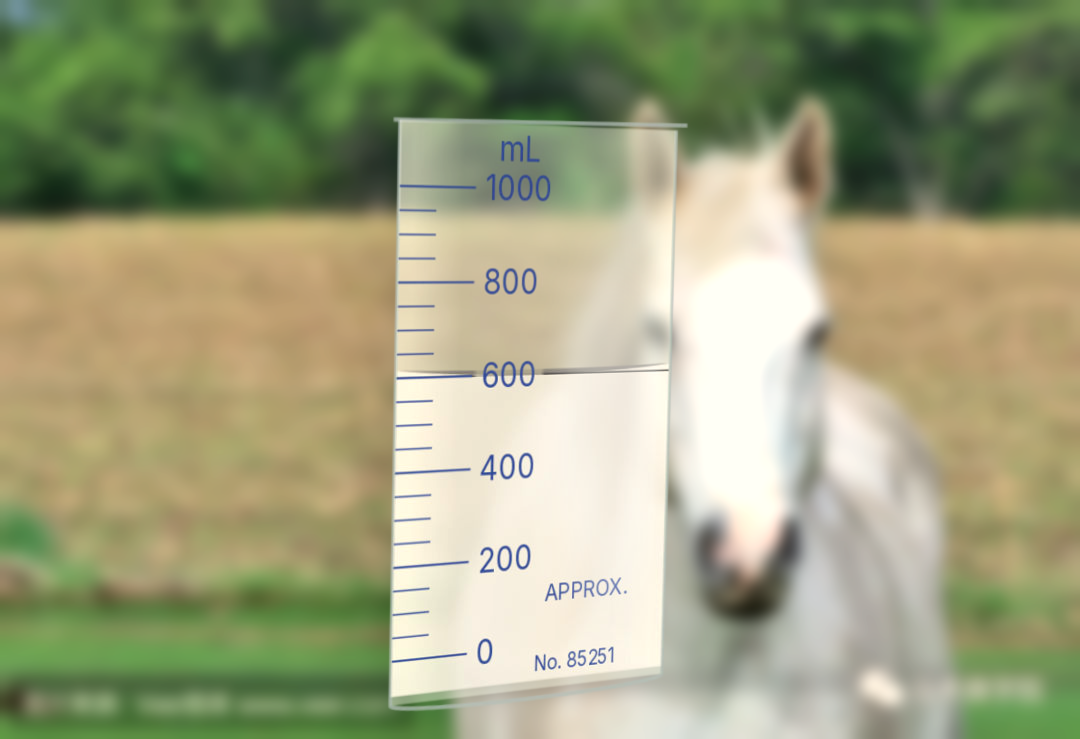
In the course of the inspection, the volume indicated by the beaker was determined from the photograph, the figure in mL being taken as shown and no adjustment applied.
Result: 600 mL
